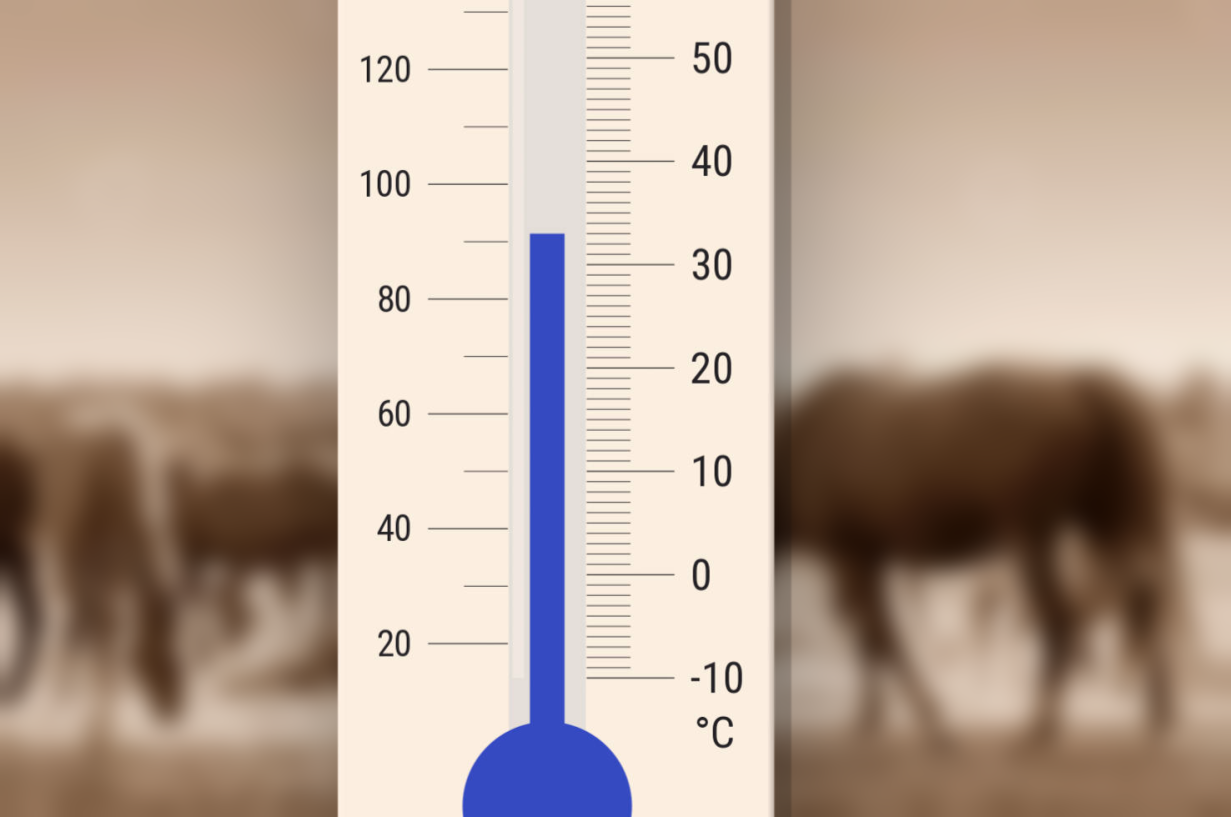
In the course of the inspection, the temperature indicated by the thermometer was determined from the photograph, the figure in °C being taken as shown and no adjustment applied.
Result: 33 °C
